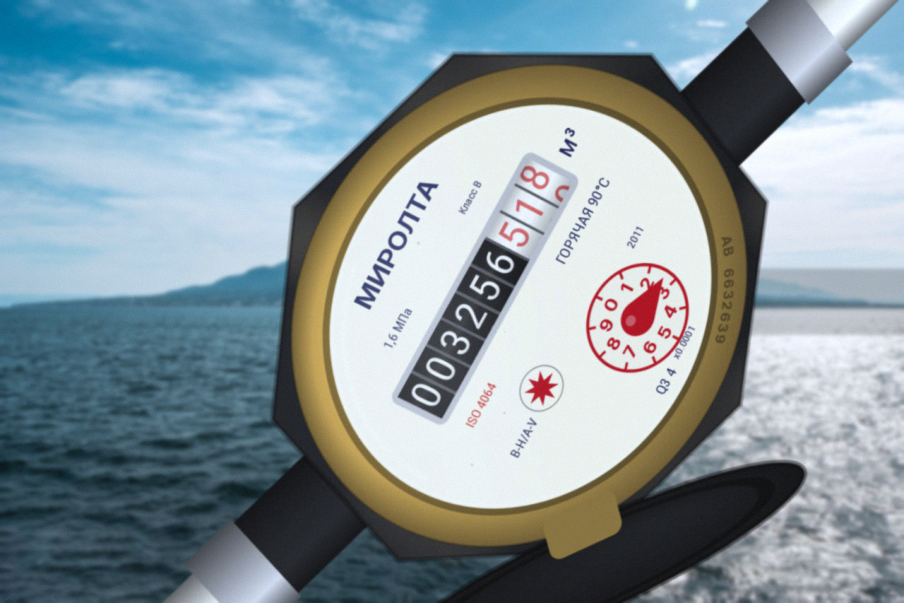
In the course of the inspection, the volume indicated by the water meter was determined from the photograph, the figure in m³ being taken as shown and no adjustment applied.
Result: 3256.5182 m³
